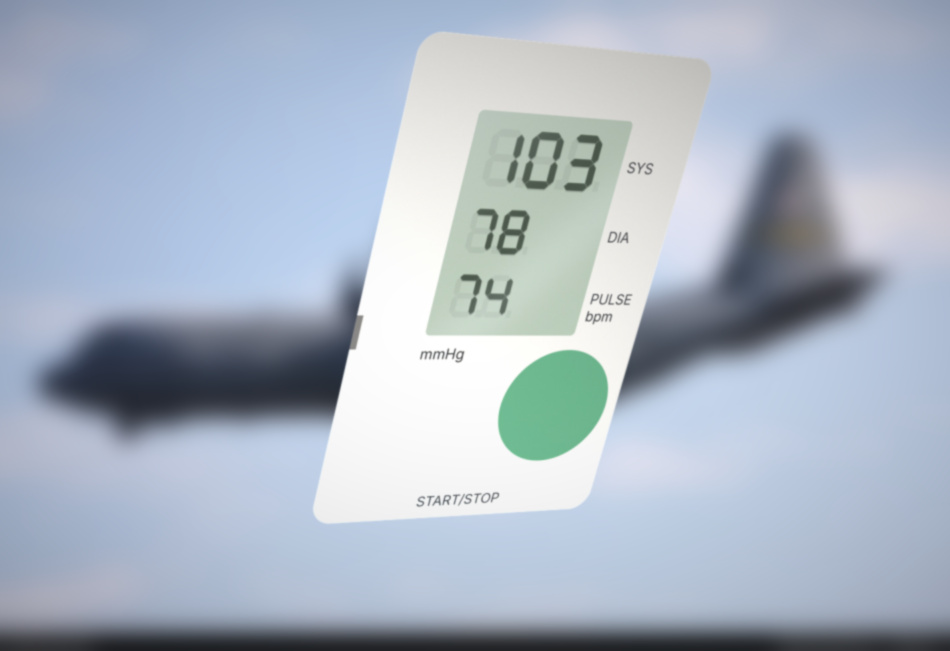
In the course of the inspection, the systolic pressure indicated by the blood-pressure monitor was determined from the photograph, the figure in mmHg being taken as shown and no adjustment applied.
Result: 103 mmHg
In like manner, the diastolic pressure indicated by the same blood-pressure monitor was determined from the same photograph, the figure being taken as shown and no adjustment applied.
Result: 78 mmHg
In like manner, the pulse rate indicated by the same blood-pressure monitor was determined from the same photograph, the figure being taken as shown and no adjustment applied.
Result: 74 bpm
